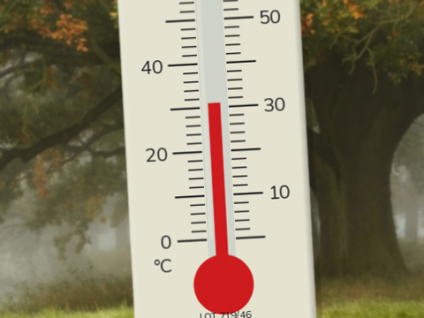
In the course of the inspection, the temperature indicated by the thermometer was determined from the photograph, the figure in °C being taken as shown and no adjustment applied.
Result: 31 °C
